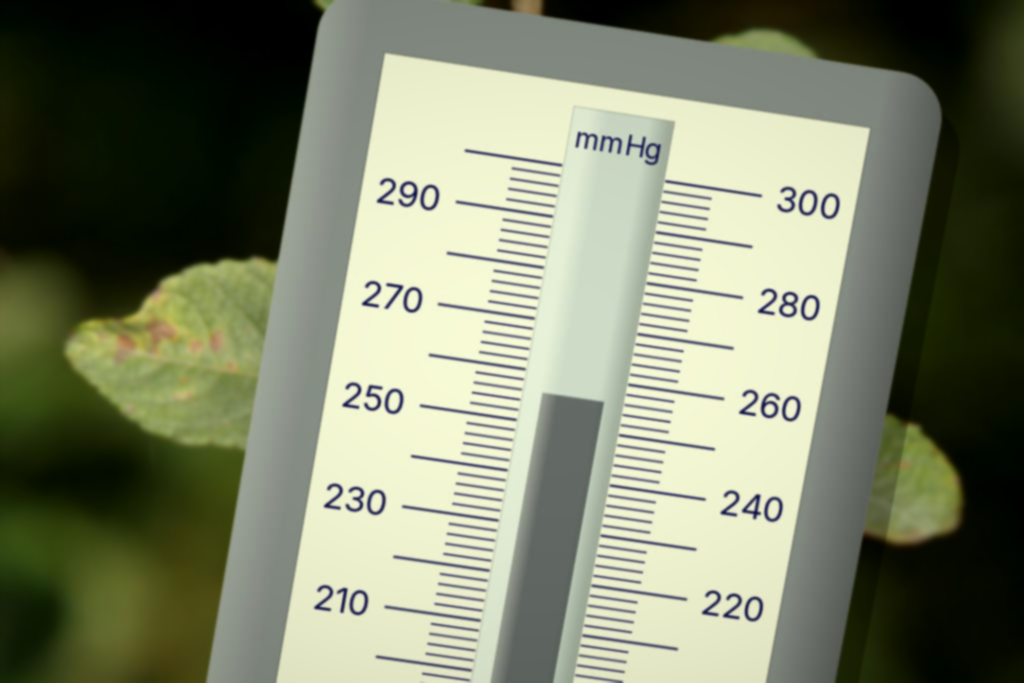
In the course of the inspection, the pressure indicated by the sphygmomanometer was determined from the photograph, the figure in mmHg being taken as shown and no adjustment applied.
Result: 256 mmHg
